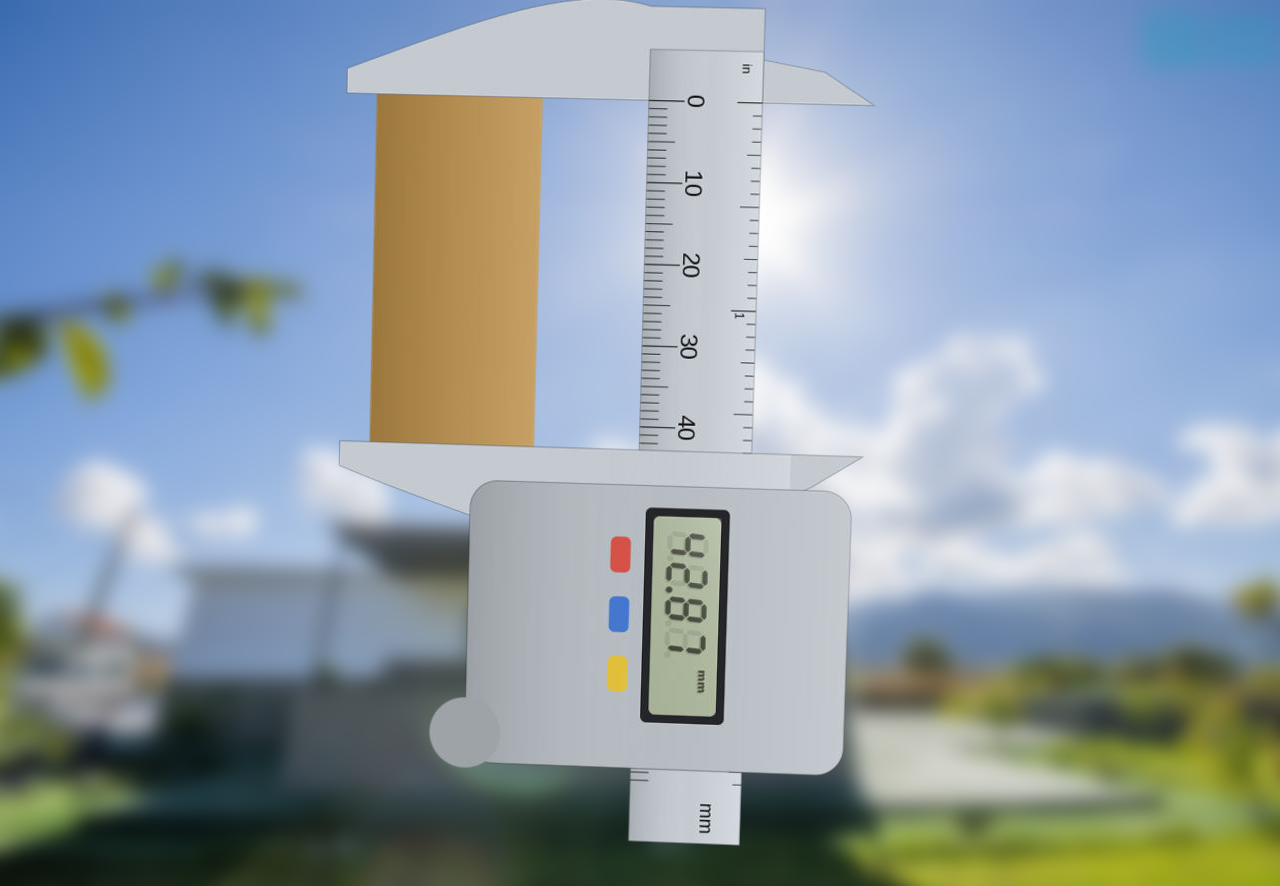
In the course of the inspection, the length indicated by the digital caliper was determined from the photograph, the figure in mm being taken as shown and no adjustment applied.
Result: 42.87 mm
